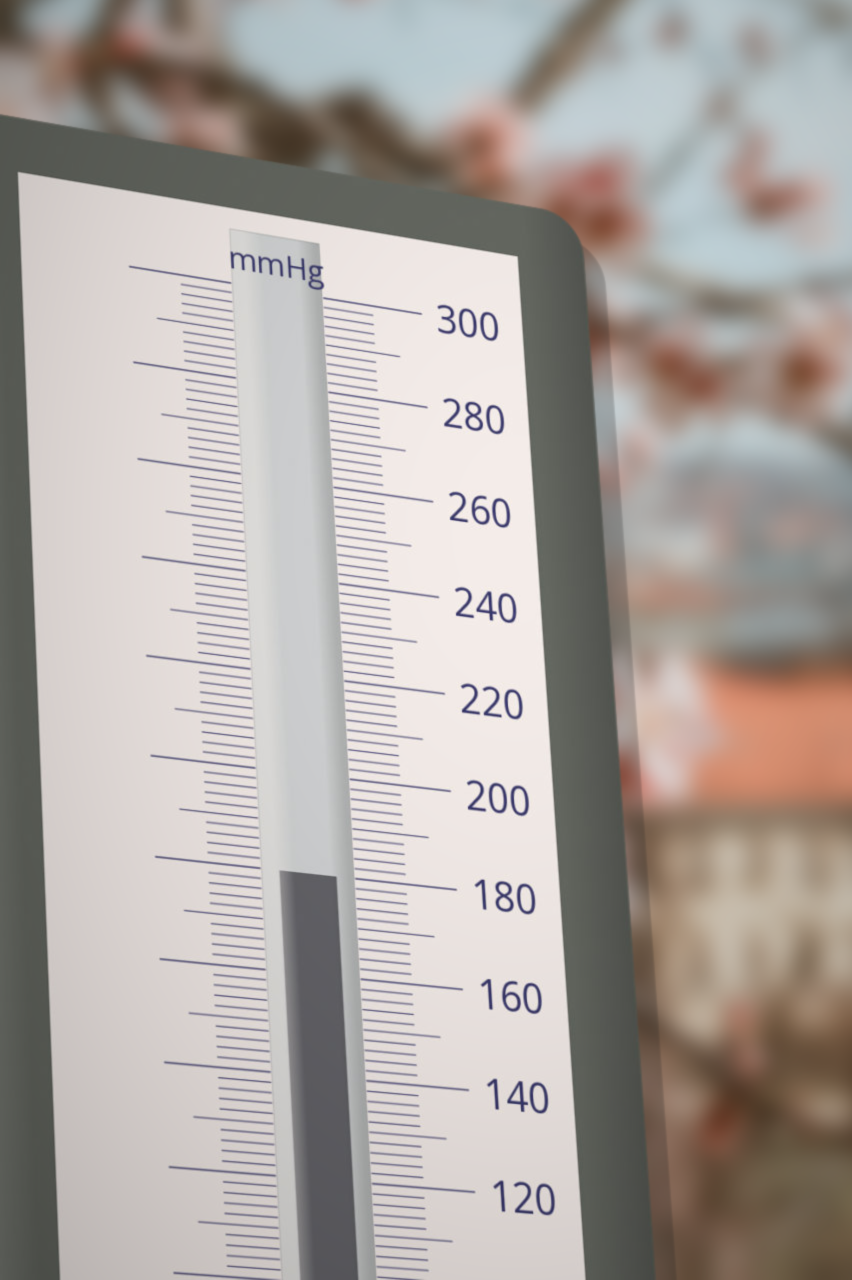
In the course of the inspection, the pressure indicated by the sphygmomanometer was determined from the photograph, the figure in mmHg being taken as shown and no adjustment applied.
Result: 180 mmHg
